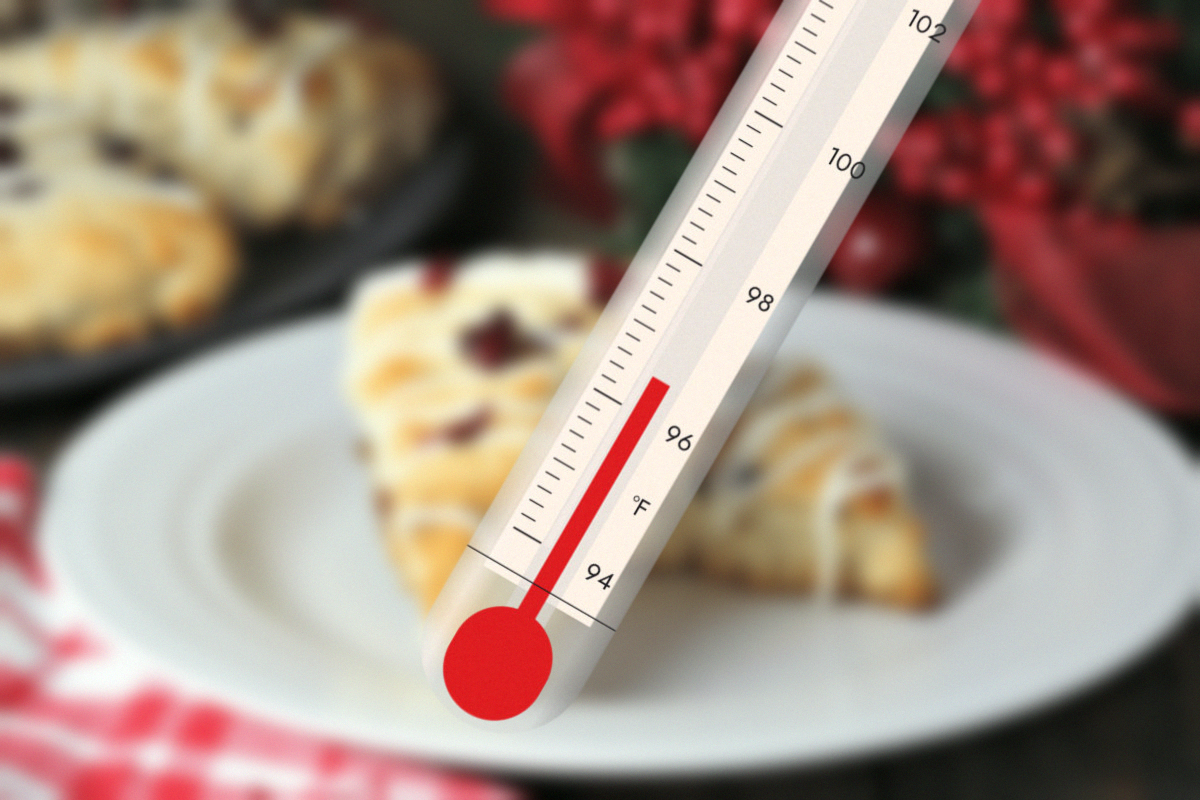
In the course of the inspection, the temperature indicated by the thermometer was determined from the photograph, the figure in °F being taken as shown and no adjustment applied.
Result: 96.5 °F
